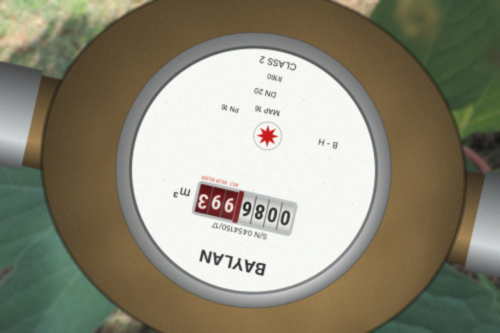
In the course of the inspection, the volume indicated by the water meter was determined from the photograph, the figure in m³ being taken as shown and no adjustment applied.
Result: 86.993 m³
